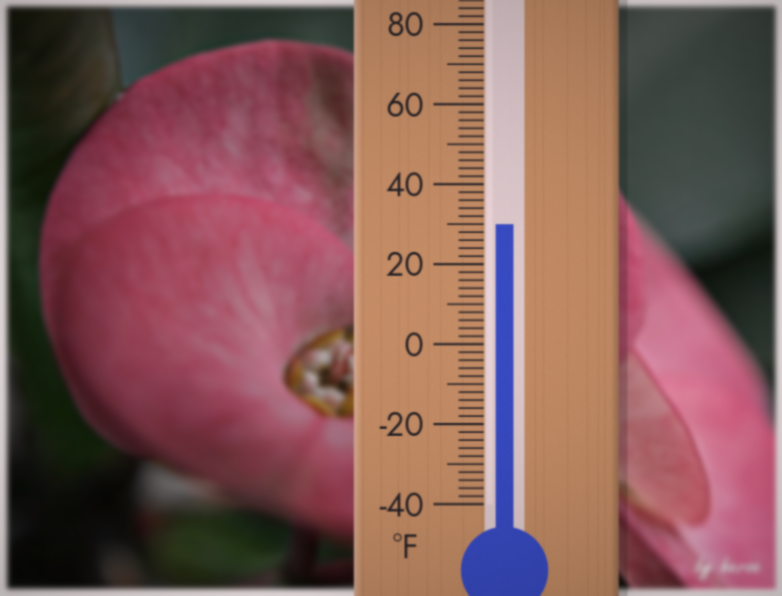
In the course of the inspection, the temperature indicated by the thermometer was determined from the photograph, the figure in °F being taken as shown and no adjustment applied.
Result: 30 °F
